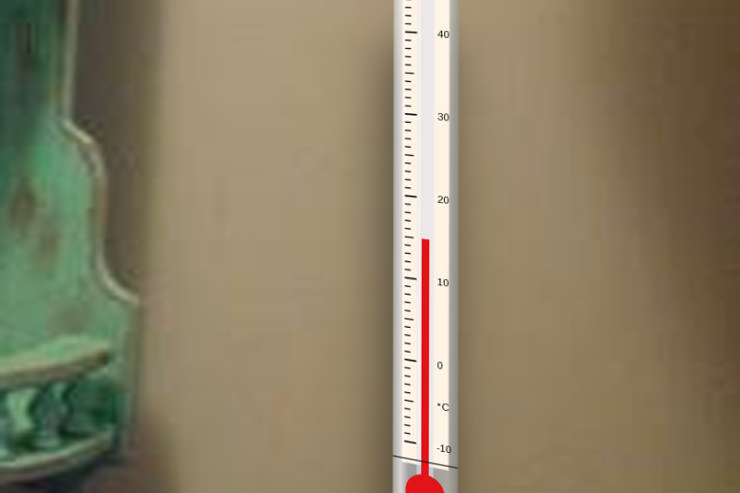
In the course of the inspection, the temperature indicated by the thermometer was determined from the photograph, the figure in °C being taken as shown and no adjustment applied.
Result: 15 °C
